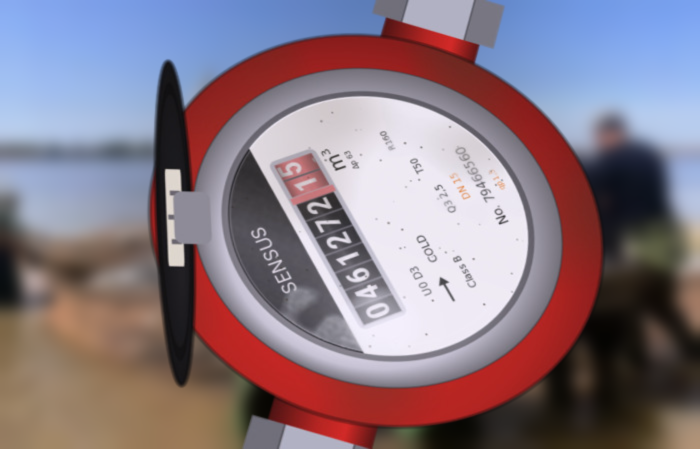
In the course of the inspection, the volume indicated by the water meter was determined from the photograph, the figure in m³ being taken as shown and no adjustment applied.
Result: 461272.15 m³
